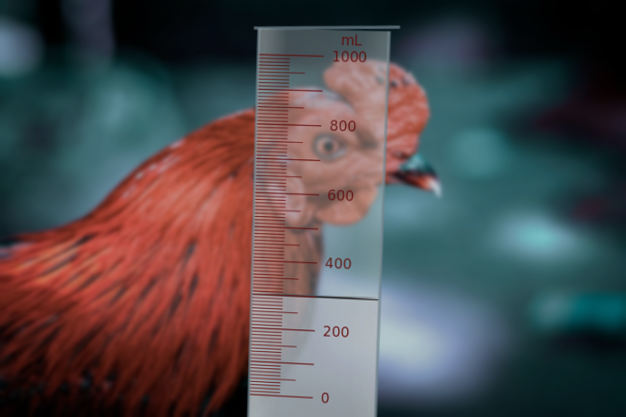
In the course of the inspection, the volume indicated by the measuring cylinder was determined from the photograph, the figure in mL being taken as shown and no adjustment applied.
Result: 300 mL
